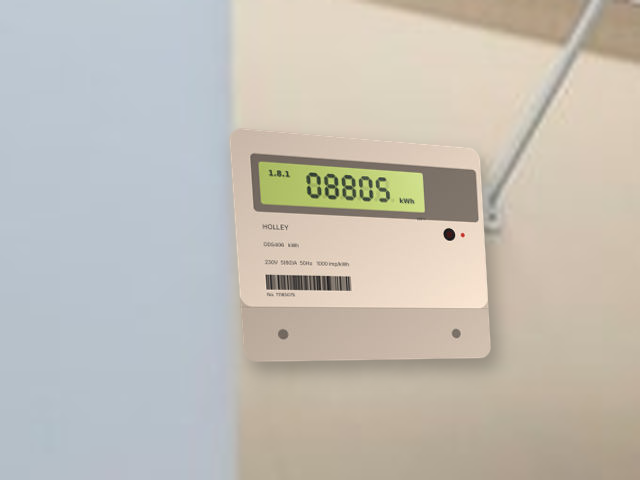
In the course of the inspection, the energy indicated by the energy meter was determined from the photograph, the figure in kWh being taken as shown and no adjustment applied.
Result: 8805 kWh
